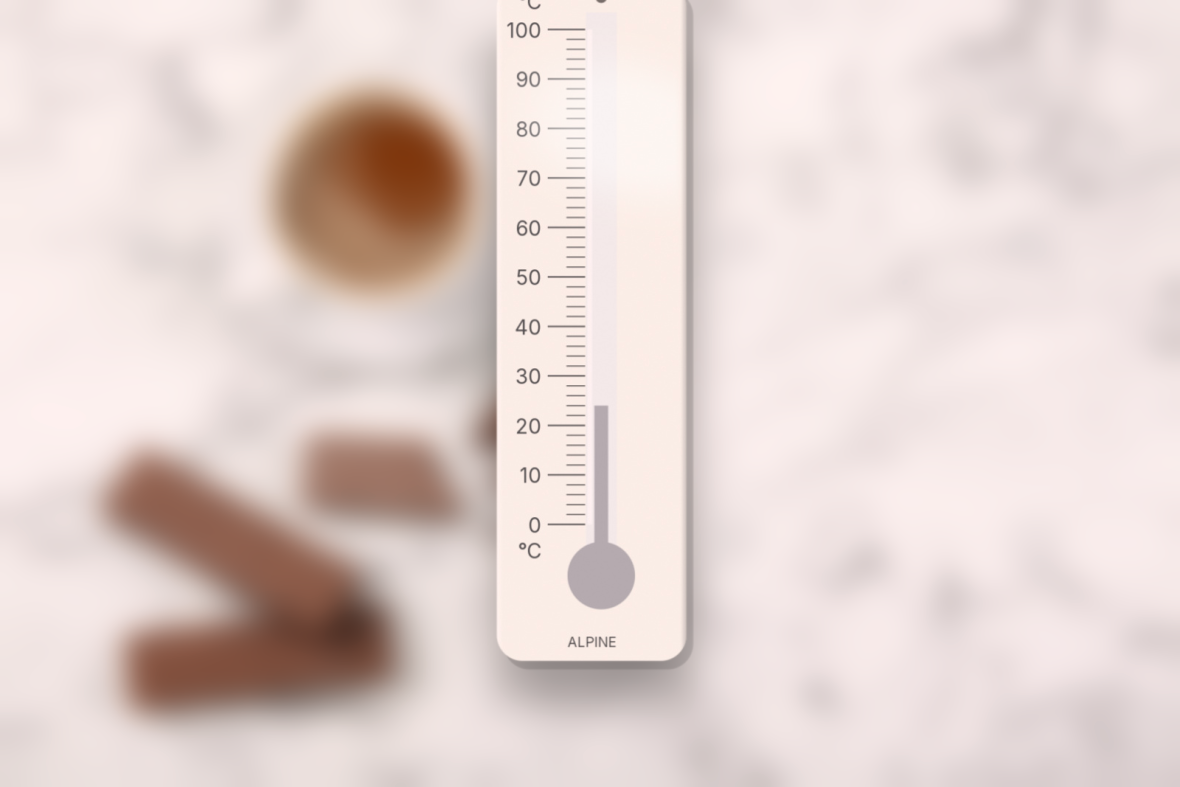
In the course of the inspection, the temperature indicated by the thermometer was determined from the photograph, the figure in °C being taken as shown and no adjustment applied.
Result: 24 °C
